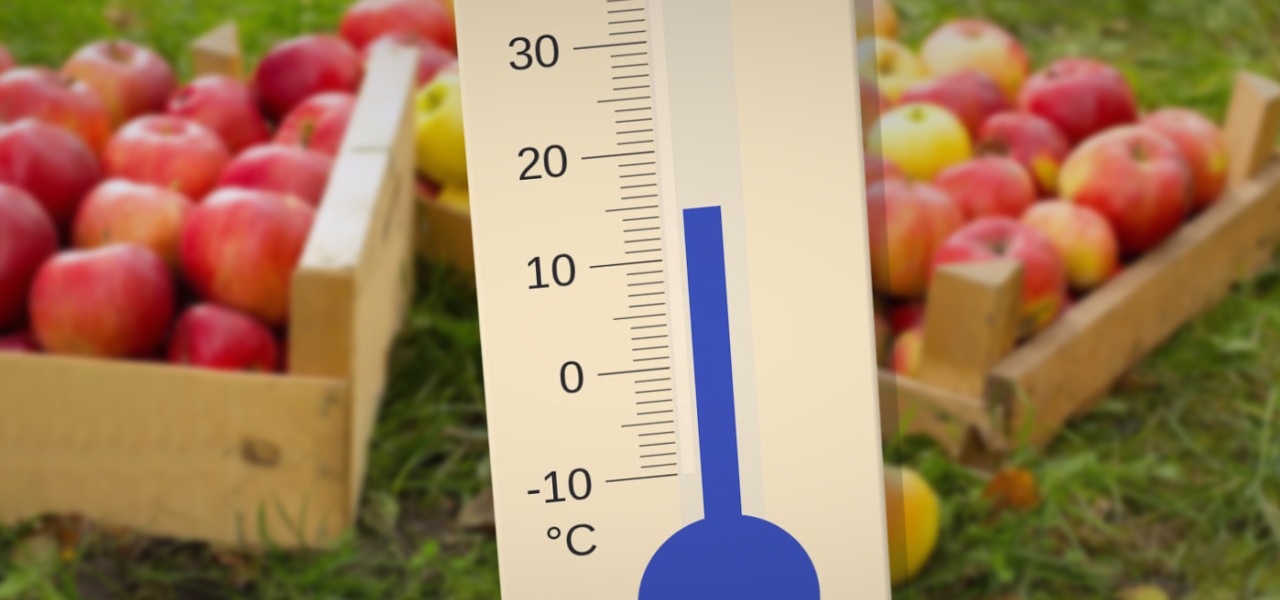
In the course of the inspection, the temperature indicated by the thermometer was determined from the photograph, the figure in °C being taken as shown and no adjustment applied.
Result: 14.5 °C
